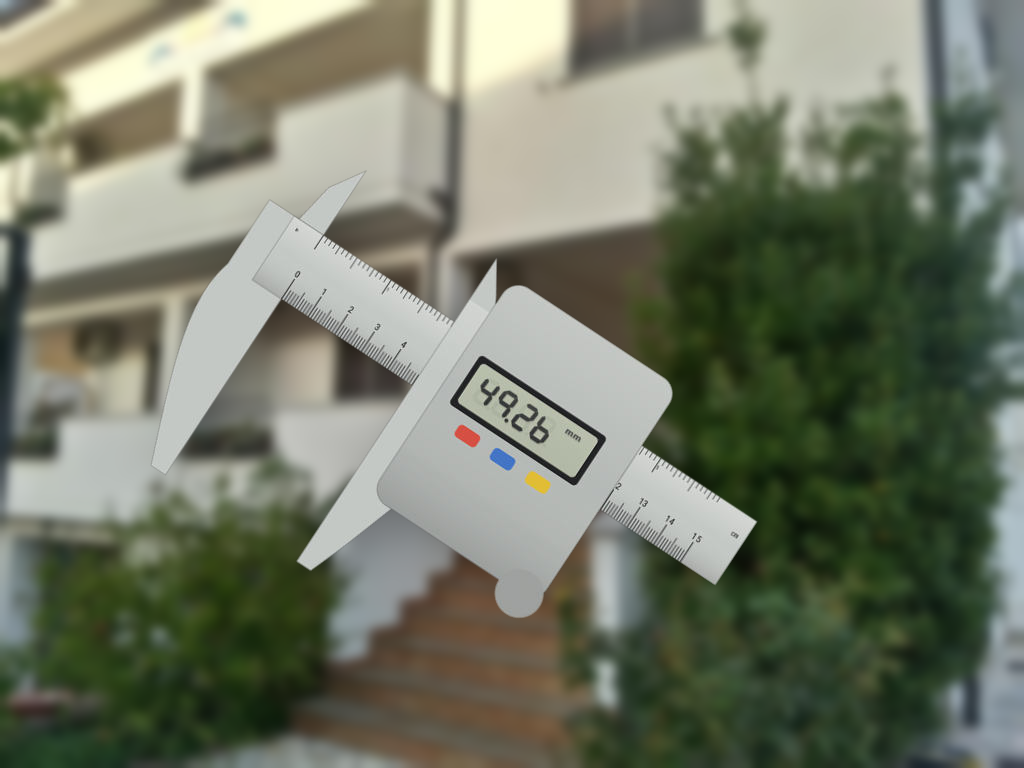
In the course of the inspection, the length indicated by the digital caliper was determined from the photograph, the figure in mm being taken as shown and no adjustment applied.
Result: 49.26 mm
